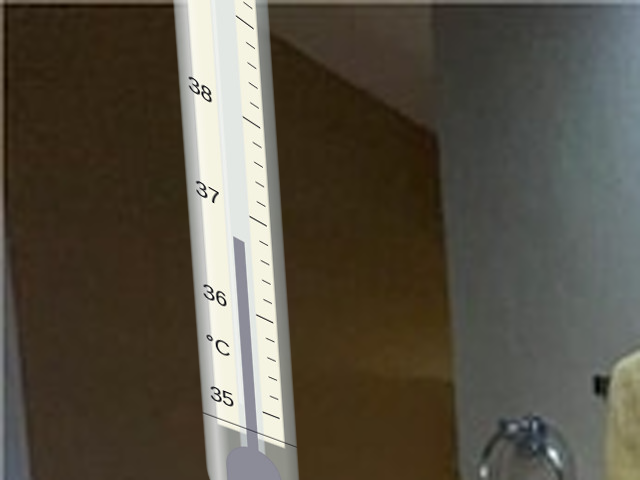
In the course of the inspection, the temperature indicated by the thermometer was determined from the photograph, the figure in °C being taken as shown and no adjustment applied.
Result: 36.7 °C
